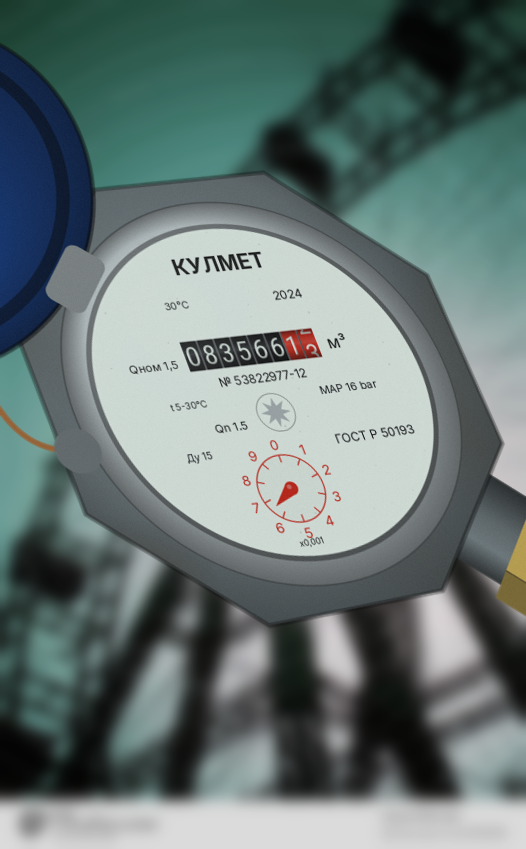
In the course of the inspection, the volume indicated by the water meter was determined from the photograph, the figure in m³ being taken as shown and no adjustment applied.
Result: 83566.126 m³
